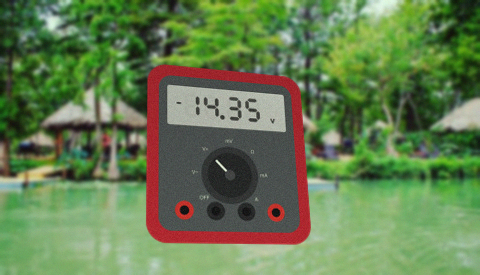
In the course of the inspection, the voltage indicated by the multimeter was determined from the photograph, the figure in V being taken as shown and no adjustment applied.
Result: -14.35 V
